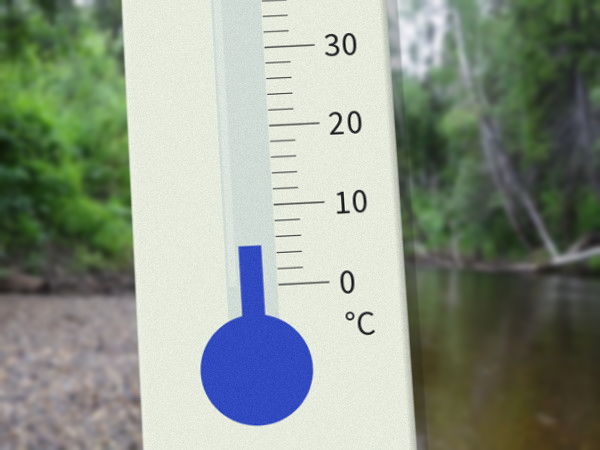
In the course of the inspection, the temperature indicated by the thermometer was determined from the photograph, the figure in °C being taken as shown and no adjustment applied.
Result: 5 °C
